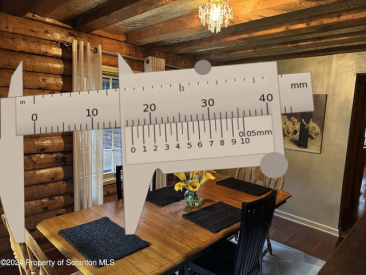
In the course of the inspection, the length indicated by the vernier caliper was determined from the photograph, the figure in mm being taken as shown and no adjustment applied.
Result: 16.8 mm
